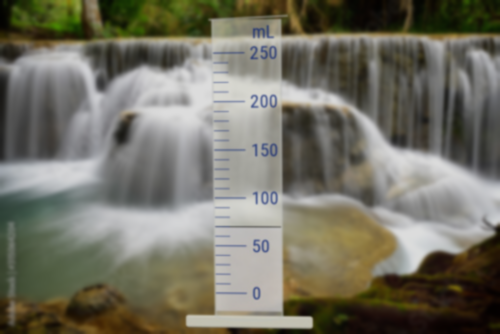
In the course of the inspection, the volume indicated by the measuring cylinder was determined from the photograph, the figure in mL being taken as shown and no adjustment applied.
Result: 70 mL
